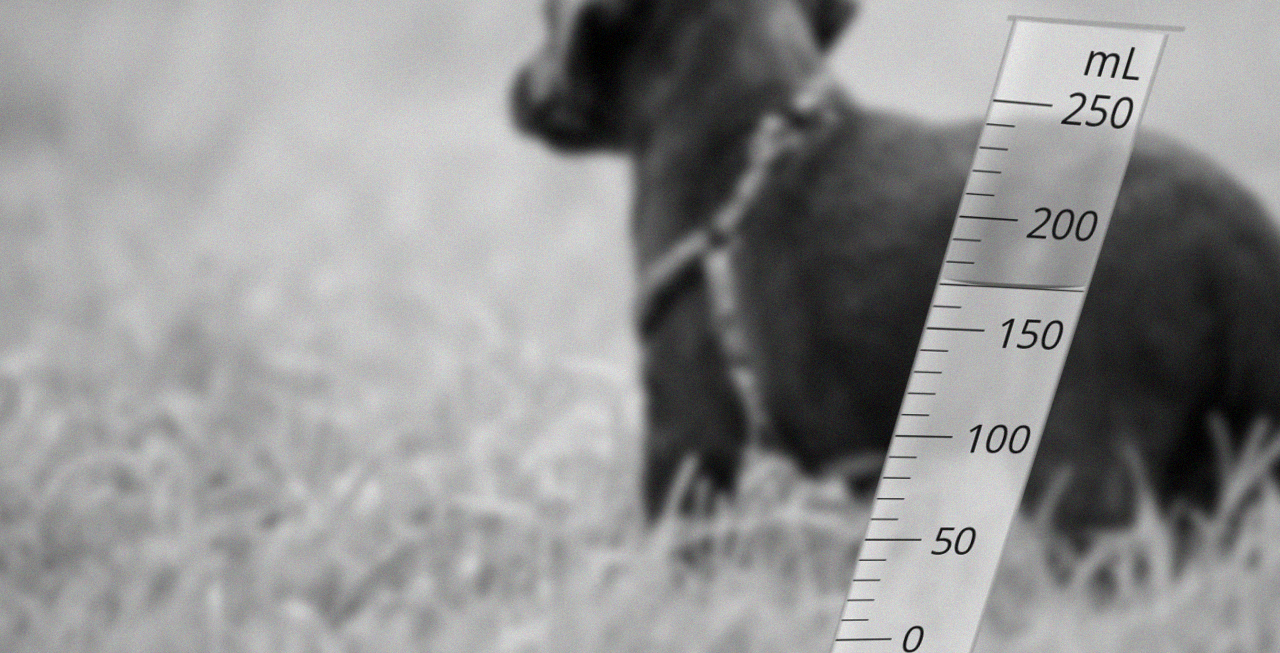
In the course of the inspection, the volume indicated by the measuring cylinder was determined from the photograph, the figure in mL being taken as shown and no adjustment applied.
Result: 170 mL
